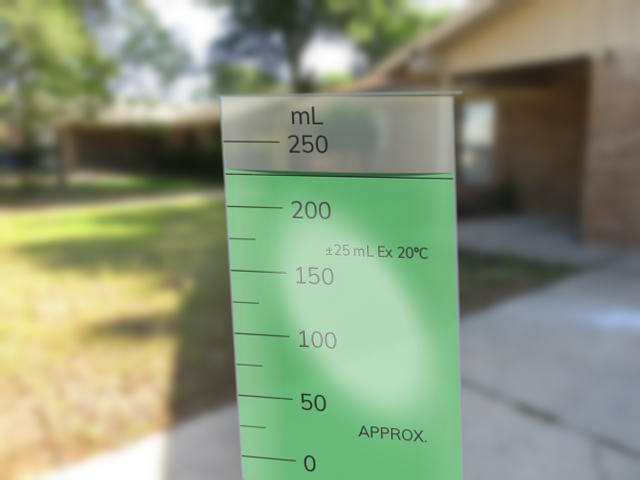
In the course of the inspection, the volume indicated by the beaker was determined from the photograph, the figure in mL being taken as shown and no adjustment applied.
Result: 225 mL
